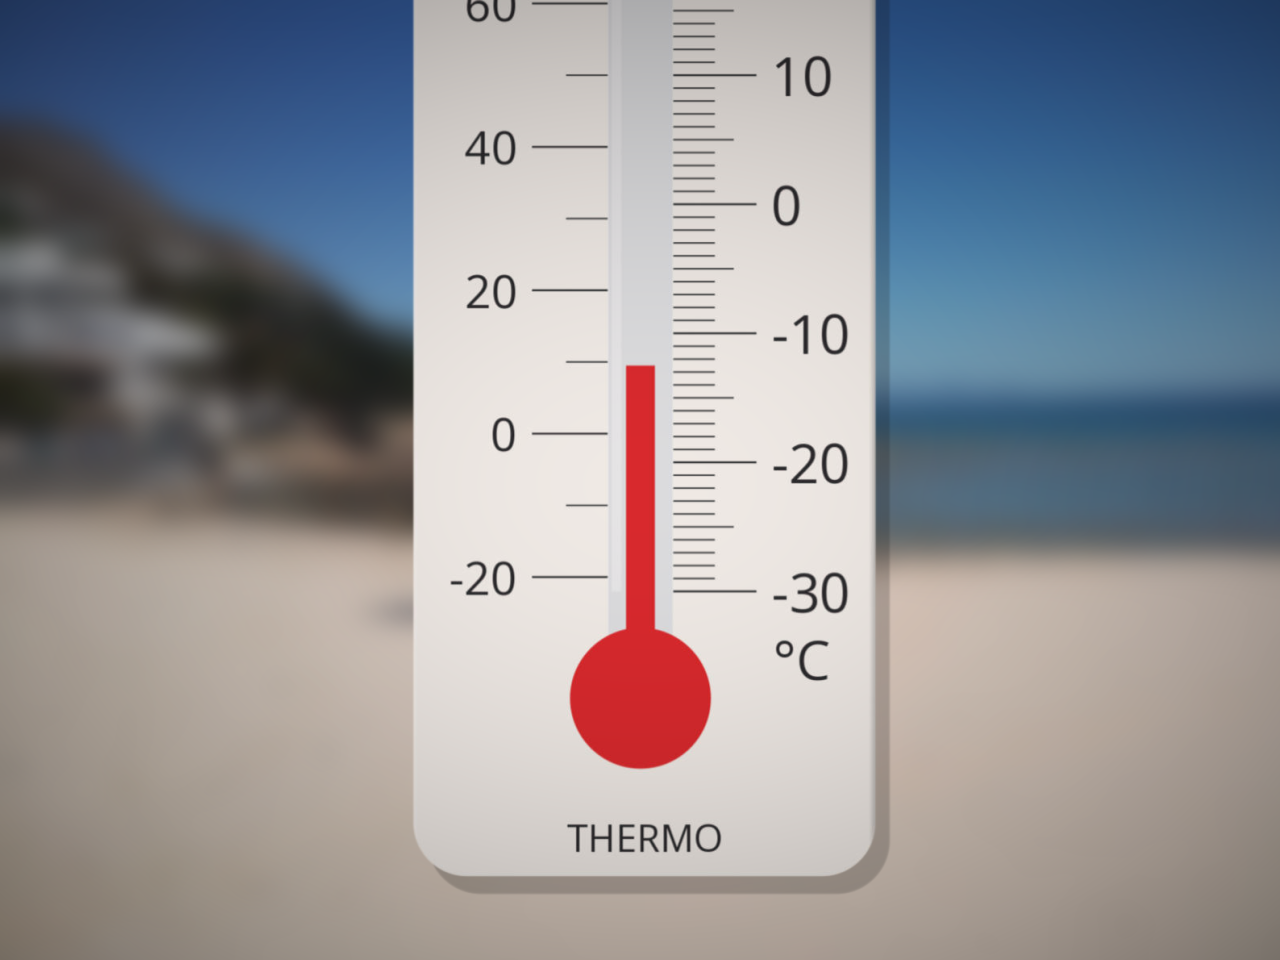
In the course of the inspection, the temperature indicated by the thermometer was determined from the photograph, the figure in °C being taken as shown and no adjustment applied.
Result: -12.5 °C
